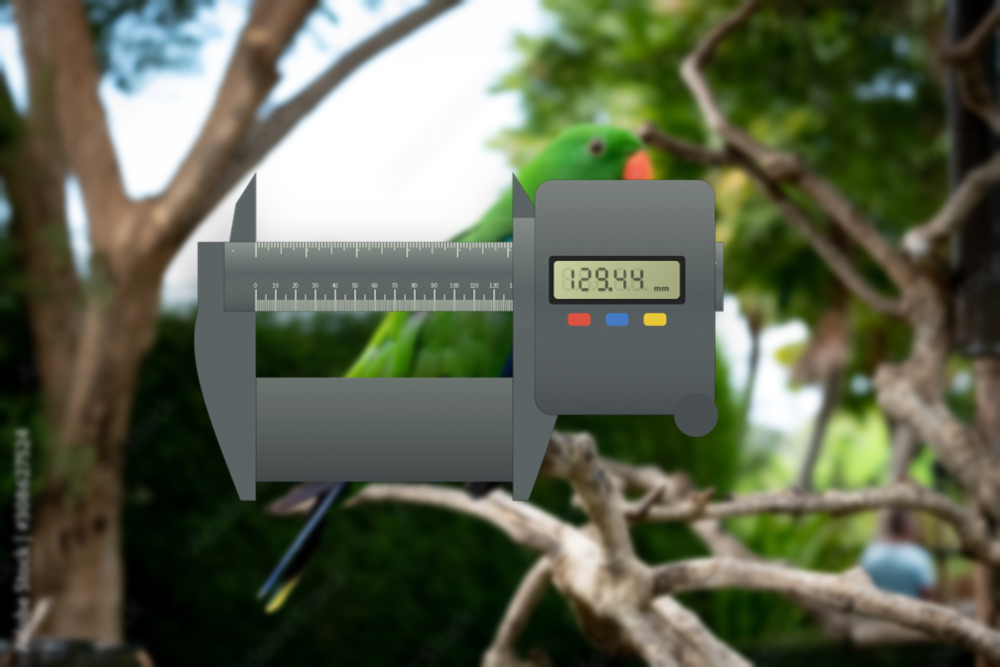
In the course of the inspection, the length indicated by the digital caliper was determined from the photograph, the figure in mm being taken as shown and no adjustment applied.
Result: 129.44 mm
